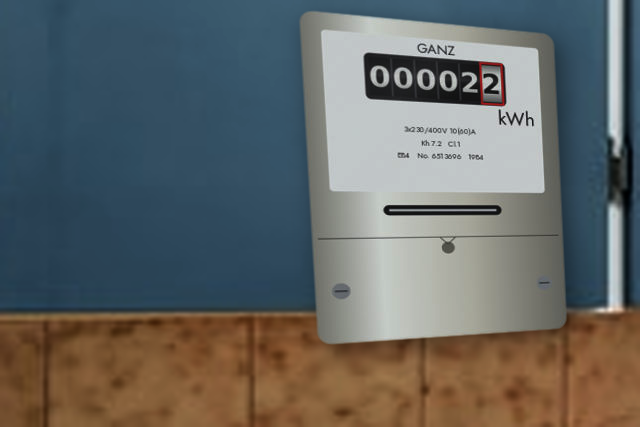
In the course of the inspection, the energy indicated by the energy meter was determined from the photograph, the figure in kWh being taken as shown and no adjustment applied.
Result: 2.2 kWh
